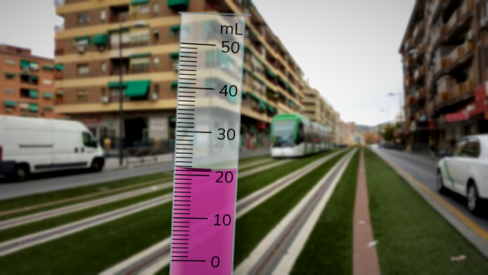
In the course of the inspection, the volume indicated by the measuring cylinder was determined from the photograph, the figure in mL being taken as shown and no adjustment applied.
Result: 21 mL
